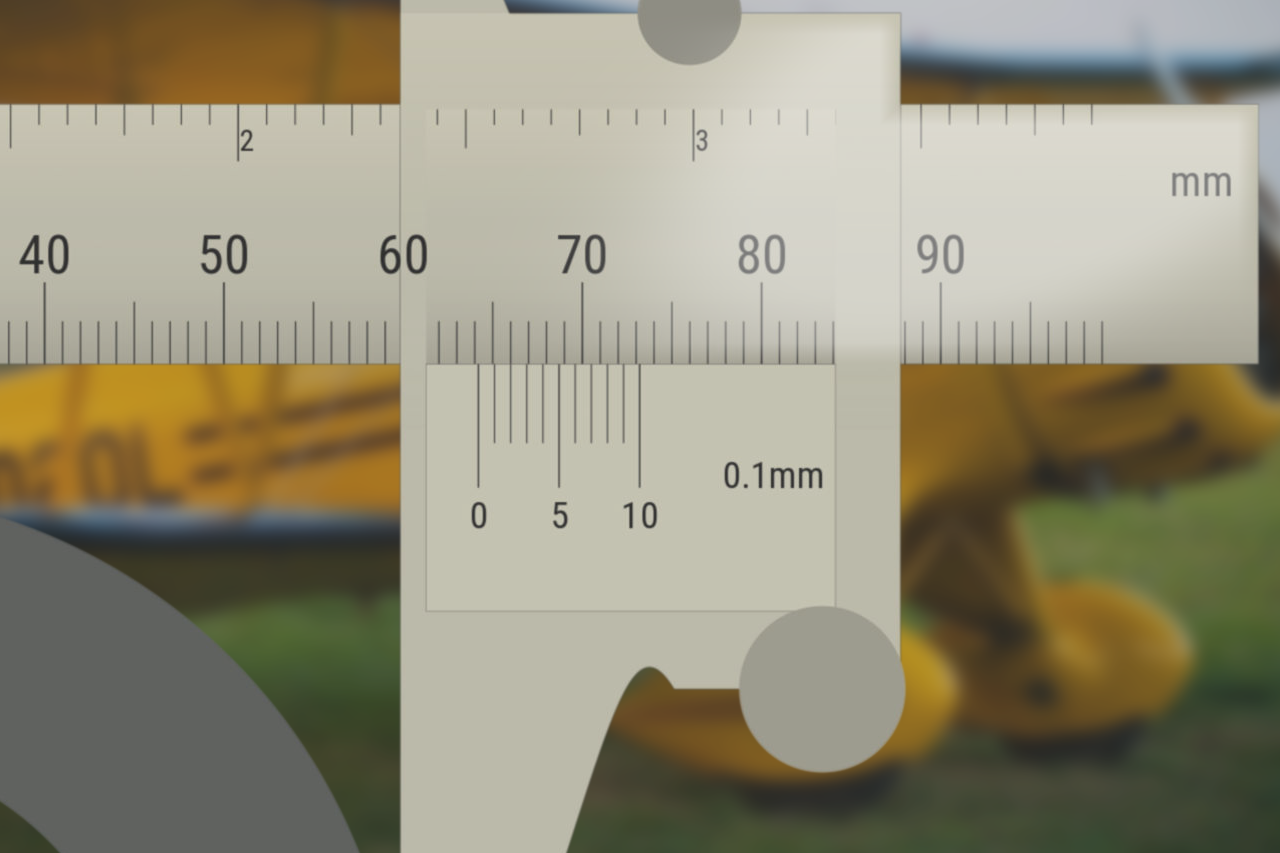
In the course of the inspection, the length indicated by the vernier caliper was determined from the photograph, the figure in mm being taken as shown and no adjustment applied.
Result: 64.2 mm
